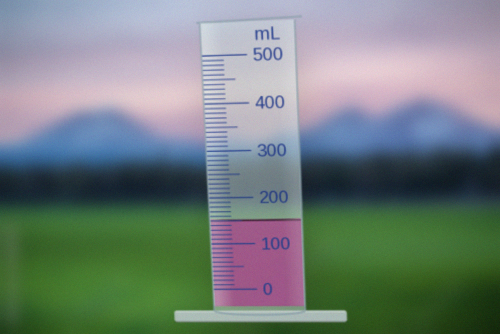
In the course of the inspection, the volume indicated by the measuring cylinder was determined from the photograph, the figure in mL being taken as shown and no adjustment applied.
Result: 150 mL
